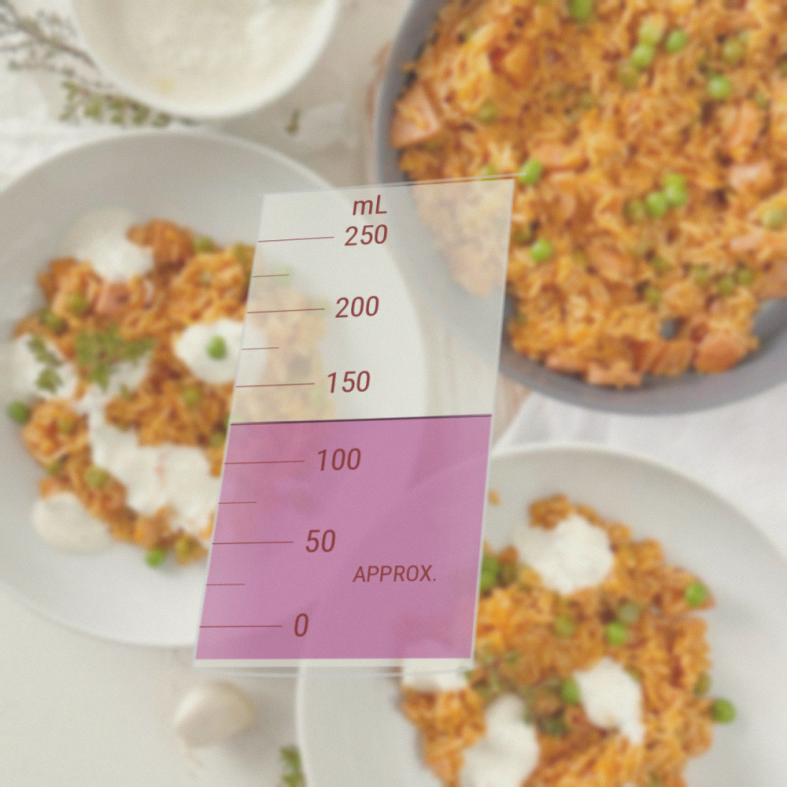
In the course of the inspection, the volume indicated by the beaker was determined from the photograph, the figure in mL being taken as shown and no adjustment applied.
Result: 125 mL
